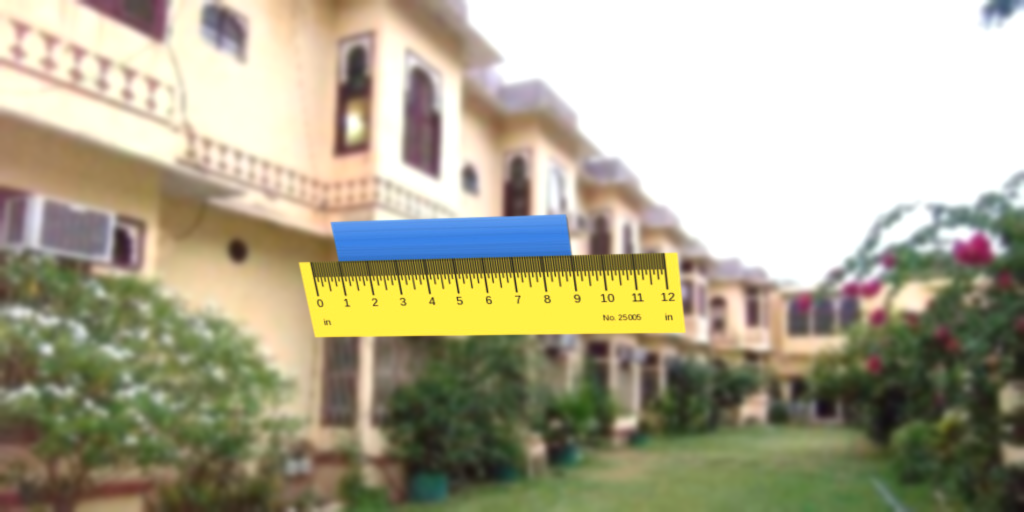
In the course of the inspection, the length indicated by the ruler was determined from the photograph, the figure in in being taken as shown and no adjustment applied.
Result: 8 in
